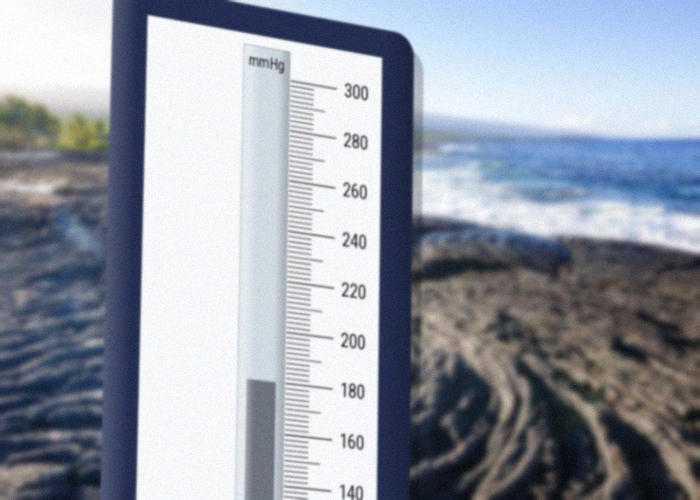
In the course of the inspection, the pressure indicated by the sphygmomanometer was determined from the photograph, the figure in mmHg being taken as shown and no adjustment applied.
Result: 180 mmHg
